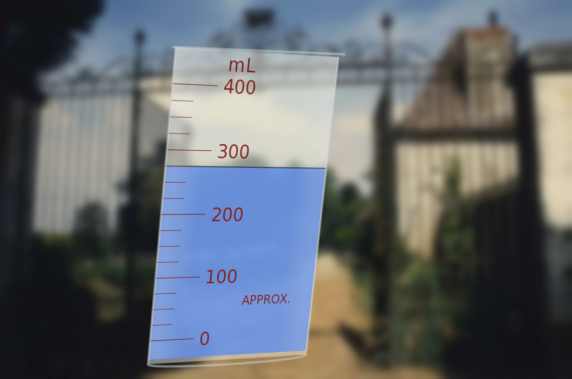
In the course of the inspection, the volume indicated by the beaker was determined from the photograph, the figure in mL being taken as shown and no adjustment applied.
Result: 275 mL
